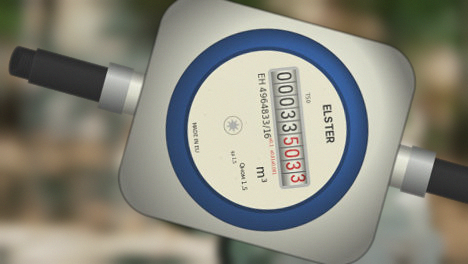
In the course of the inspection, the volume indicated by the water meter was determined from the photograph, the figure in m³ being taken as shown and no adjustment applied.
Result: 33.5033 m³
